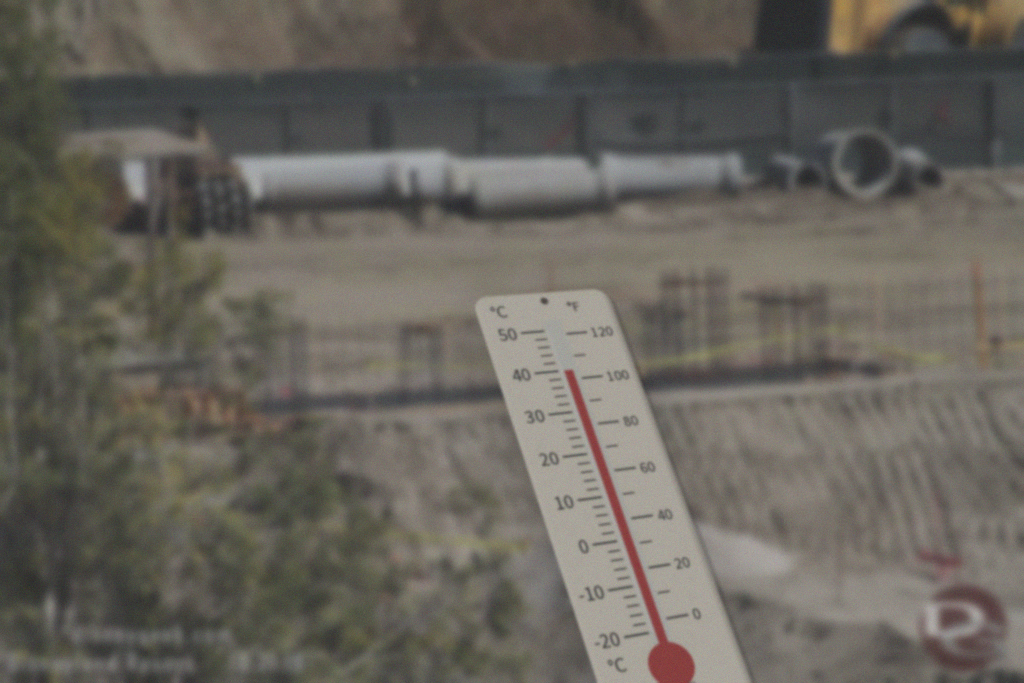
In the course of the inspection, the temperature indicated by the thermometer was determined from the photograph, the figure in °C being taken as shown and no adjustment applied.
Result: 40 °C
